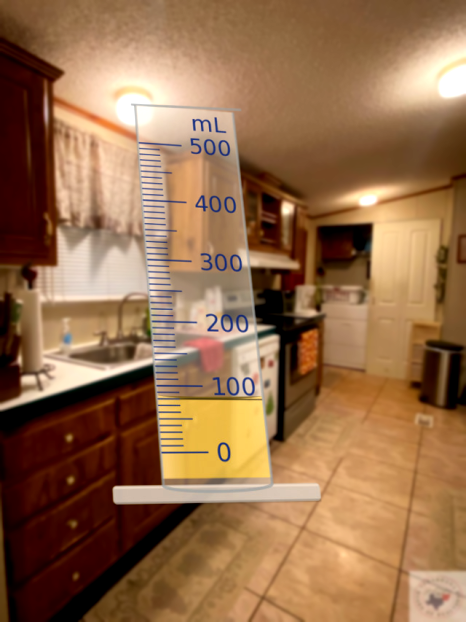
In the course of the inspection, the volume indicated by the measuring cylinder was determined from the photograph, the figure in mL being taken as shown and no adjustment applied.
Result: 80 mL
